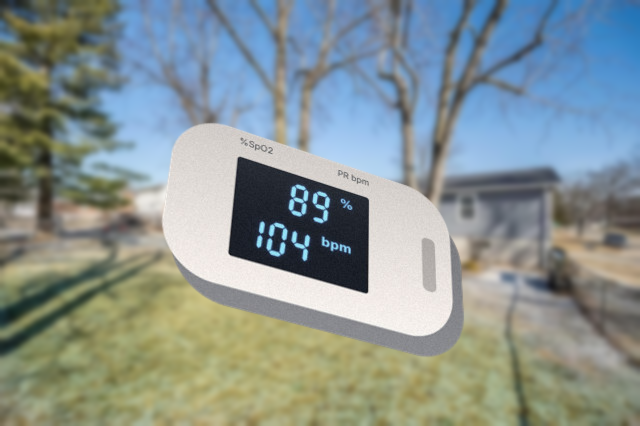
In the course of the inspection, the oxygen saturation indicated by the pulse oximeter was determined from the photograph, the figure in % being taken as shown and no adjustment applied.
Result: 89 %
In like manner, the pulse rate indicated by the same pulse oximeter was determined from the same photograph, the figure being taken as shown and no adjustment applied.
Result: 104 bpm
